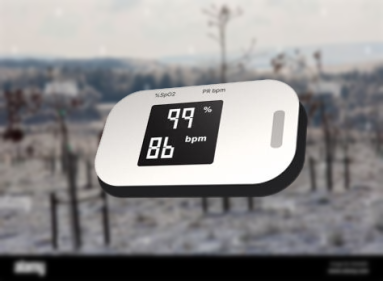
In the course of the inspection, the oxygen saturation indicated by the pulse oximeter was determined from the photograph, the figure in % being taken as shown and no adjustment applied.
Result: 99 %
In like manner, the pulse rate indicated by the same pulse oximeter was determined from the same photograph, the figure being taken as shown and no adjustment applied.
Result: 86 bpm
